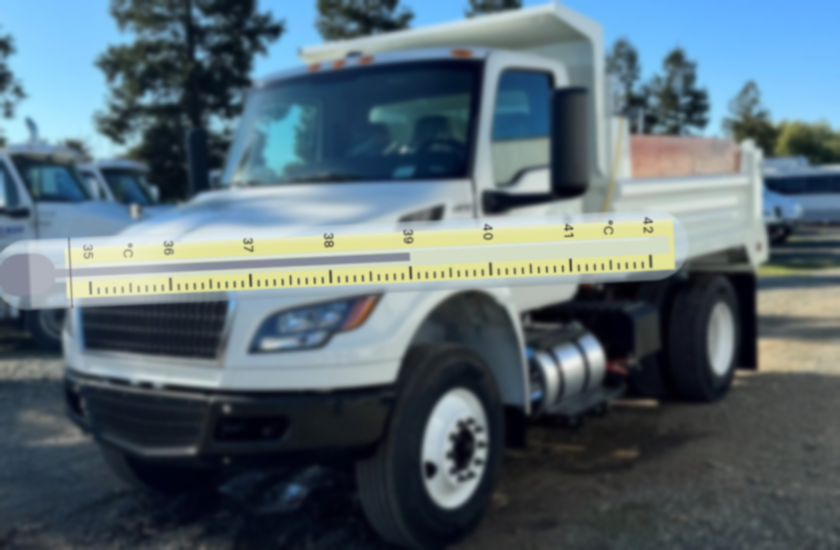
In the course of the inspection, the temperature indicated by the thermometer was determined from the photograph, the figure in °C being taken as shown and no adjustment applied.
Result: 39 °C
